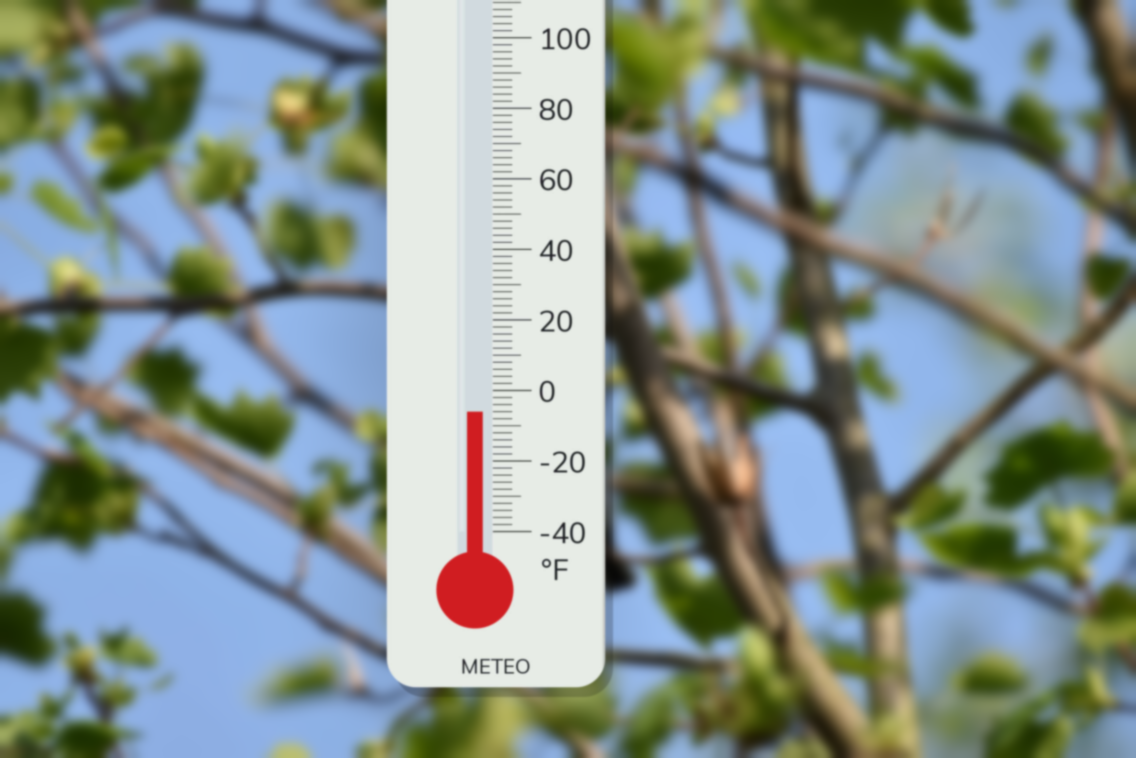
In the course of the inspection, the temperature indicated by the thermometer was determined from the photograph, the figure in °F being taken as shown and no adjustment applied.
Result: -6 °F
